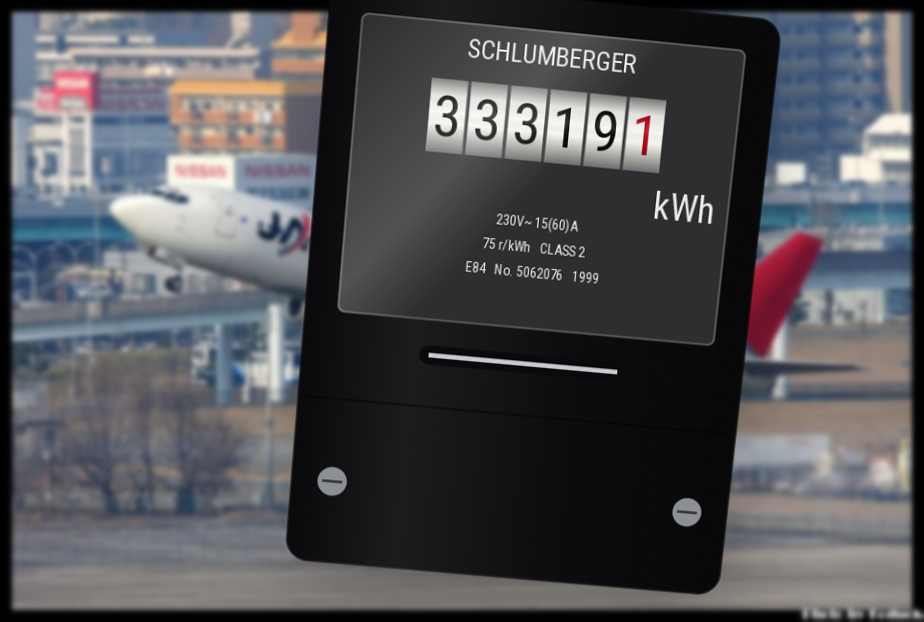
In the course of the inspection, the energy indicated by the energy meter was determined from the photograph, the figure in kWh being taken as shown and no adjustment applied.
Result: 33319.1 kWh
